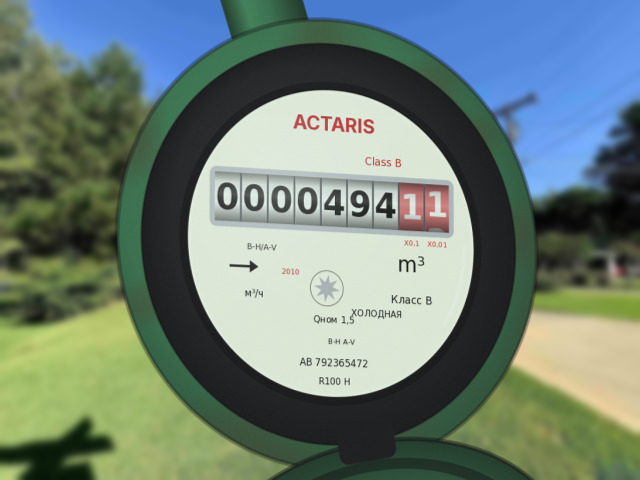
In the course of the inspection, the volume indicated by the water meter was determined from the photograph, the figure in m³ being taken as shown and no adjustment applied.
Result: 494.11 m³
